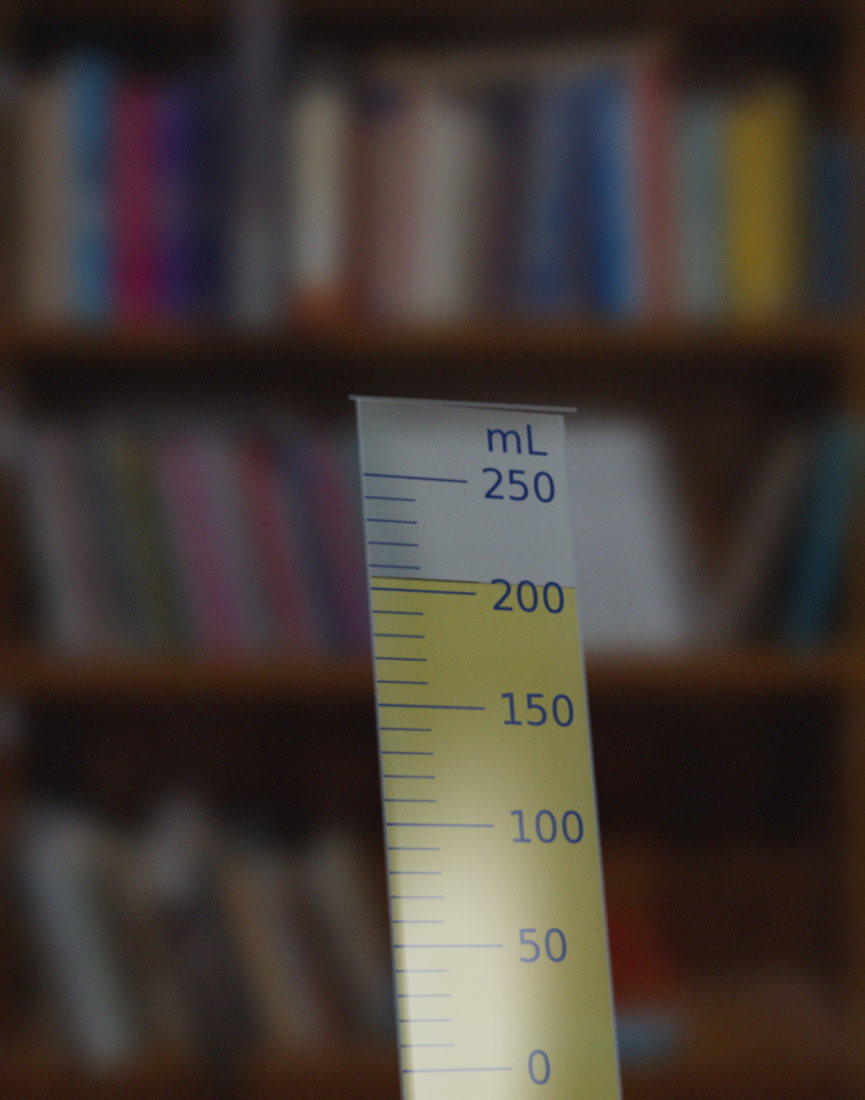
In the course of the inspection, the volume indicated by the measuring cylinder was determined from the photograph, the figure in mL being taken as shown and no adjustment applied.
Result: 205 mL
